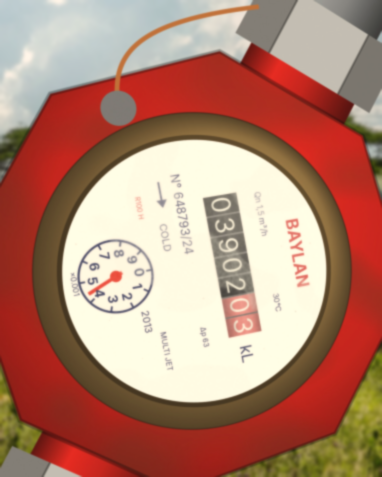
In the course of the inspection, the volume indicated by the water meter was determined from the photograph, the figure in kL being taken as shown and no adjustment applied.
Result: 3902.034 kL
